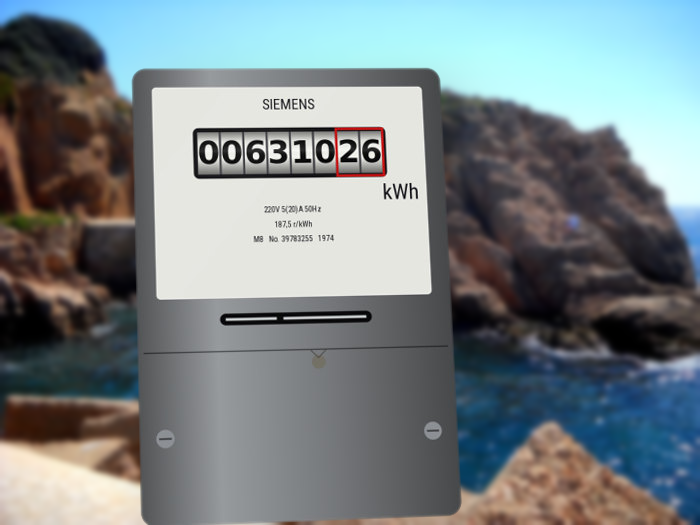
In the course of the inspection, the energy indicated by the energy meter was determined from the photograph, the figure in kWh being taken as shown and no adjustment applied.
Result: 6310.26 kWh
